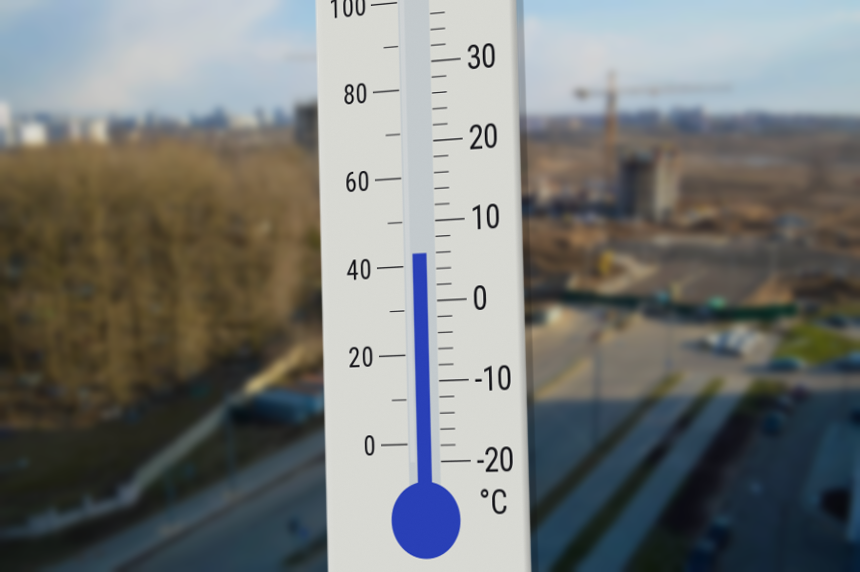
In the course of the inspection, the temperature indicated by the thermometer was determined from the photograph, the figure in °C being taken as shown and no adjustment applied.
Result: 6 °C
